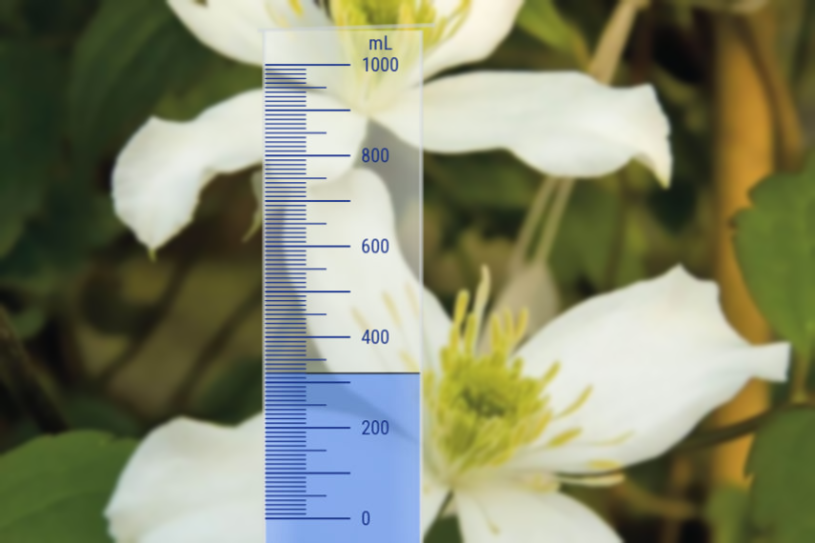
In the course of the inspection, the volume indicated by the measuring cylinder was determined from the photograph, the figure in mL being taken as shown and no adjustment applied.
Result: 320 mL
